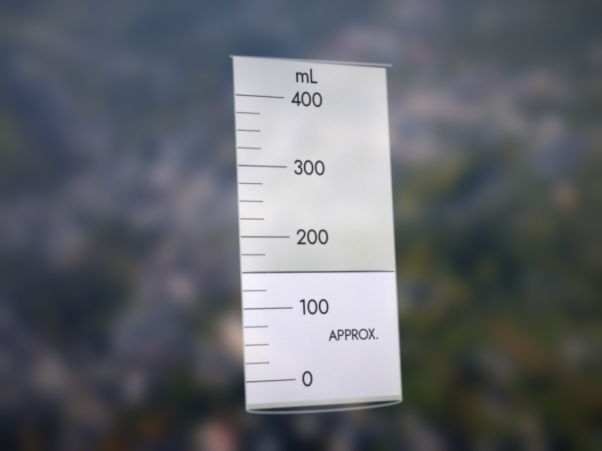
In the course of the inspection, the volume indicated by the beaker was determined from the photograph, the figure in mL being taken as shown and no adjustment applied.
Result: 150 mL
